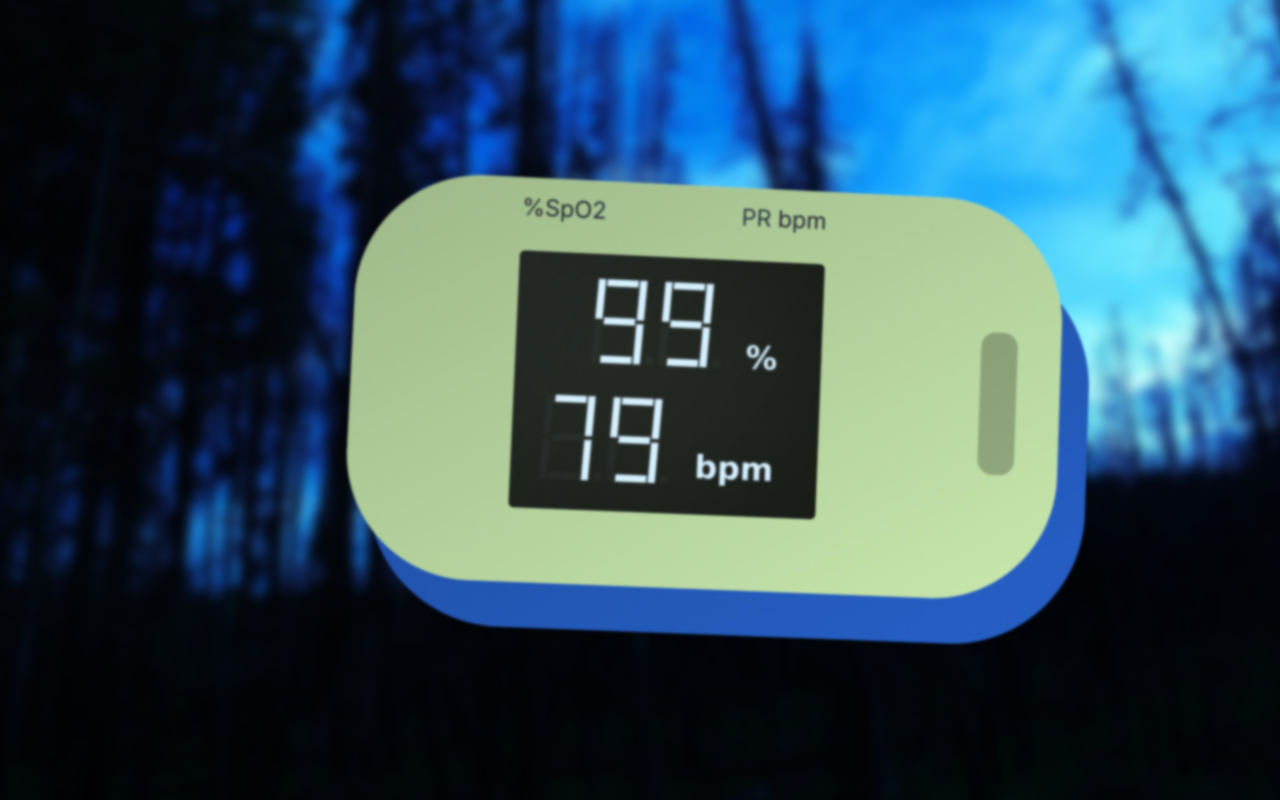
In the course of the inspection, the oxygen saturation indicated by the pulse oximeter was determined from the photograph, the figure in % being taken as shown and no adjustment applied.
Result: 99 %
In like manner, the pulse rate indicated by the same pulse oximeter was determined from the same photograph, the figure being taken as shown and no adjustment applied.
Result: 79 bpm
